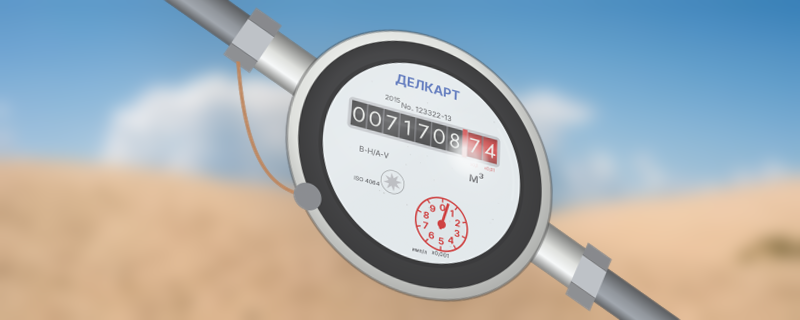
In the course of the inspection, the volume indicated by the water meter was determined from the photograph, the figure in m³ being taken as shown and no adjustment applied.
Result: 71708.740 m³
